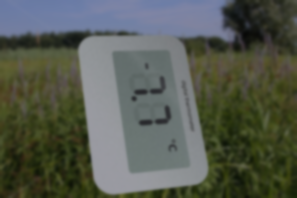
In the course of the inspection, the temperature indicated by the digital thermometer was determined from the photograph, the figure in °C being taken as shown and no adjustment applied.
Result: -7.7 °C
